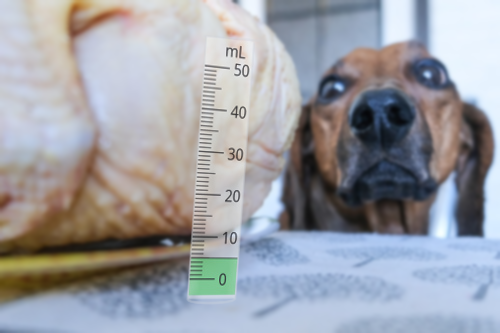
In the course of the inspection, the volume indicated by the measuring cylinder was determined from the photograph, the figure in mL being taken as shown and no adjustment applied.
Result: 5 mL
